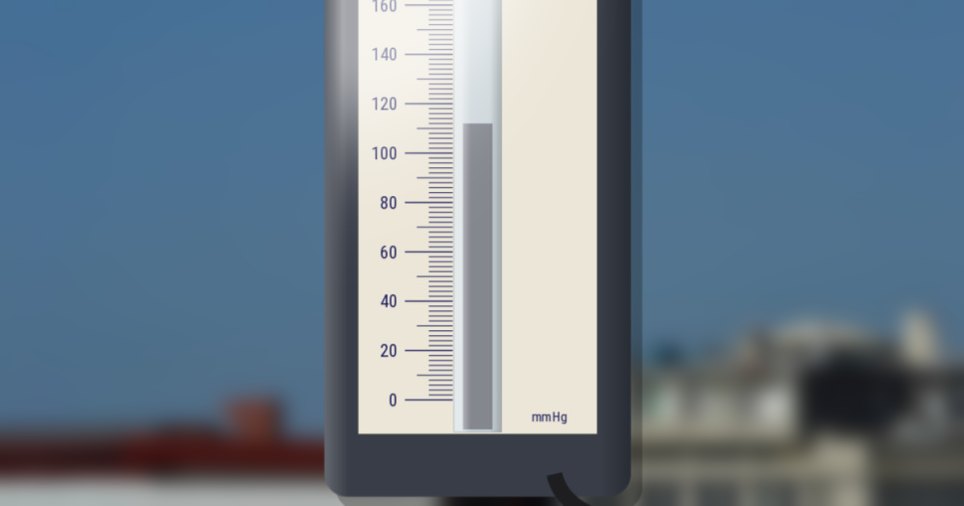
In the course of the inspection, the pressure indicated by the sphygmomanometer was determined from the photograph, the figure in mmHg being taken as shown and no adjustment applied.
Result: 112 mmHg
